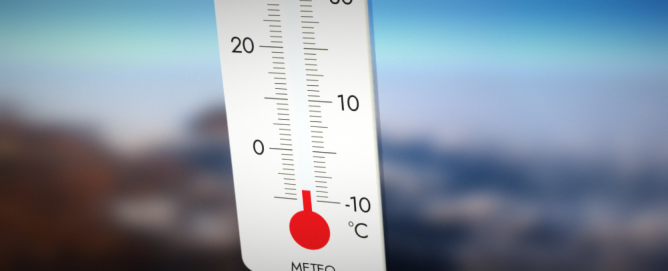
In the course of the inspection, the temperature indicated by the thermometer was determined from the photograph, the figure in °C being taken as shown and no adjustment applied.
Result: -8 °C
